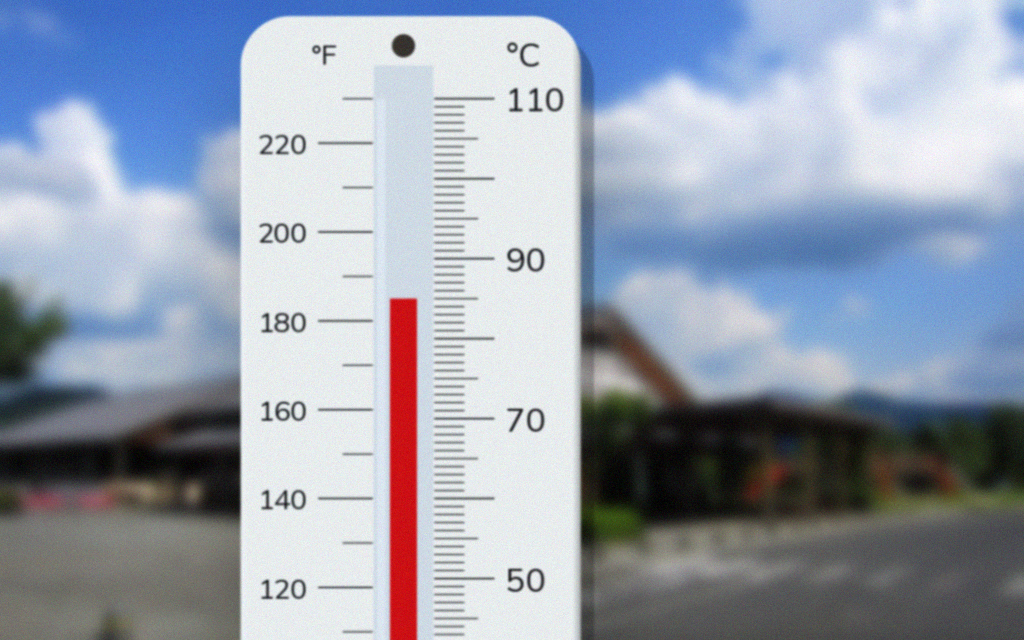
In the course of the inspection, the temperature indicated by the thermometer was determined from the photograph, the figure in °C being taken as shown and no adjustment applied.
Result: 85 °C
